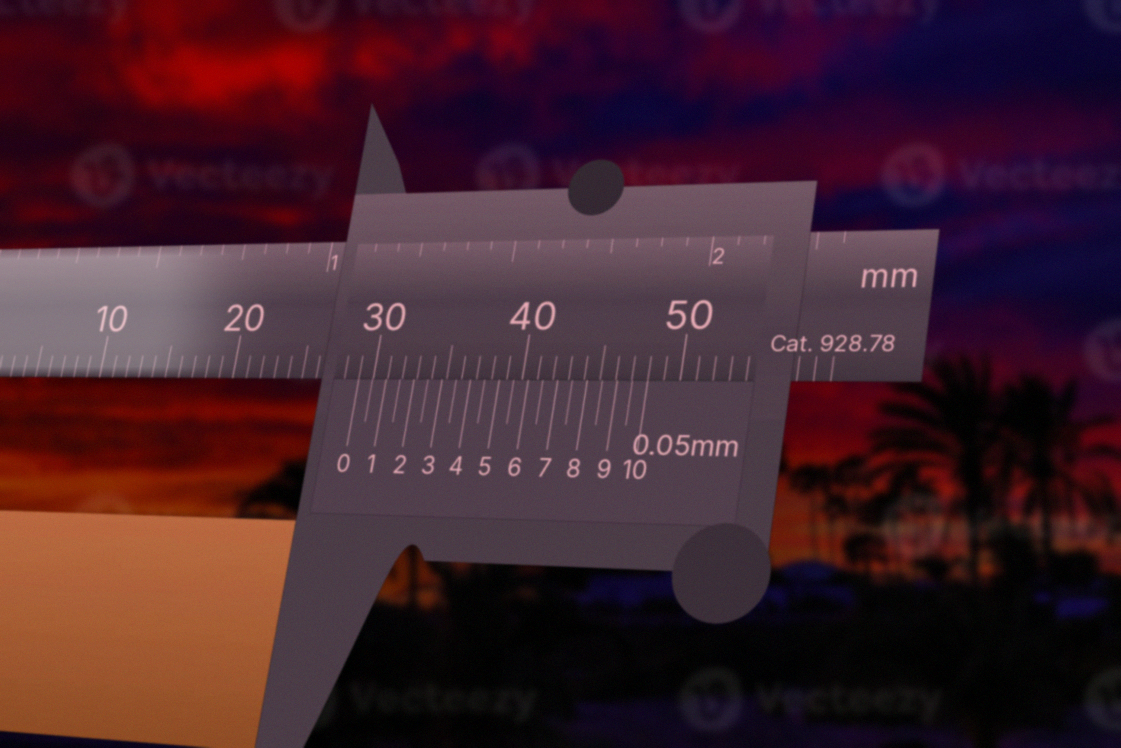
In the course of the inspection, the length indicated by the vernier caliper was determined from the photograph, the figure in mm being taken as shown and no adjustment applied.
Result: 29.0 mm
